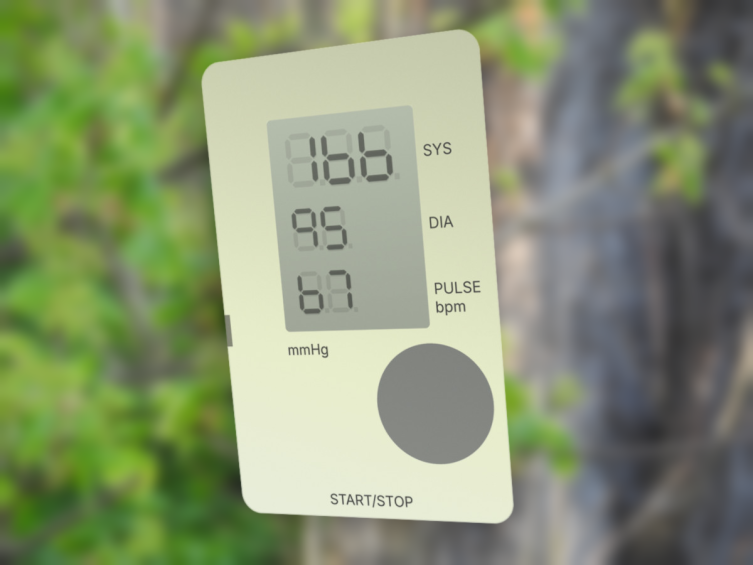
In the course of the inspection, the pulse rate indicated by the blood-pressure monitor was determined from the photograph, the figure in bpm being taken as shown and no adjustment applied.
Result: 67 bpm
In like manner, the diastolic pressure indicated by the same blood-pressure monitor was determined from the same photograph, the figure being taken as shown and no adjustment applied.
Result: 95 mmHg
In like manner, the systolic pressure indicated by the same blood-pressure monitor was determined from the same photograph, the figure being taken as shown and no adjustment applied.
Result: 166 mmHg
